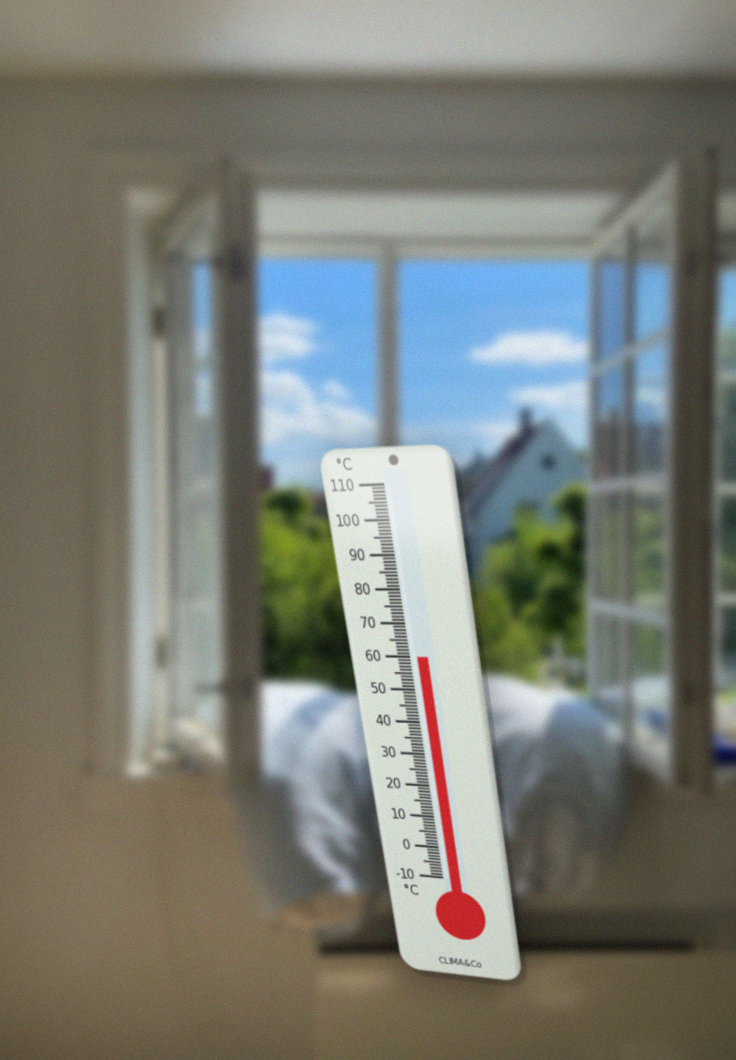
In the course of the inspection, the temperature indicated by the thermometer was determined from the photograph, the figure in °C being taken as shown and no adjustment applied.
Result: 60 °C
